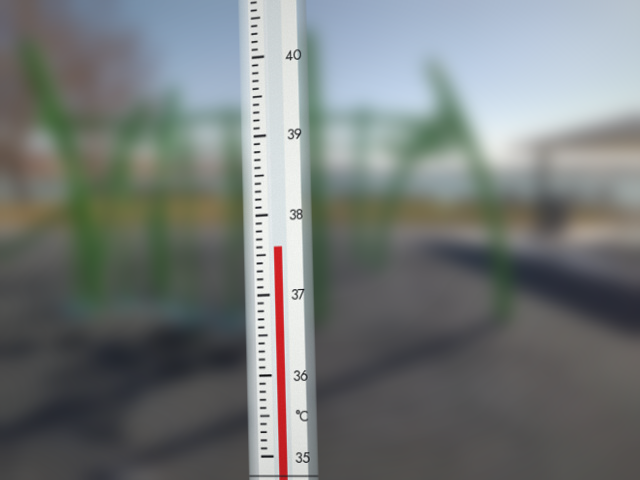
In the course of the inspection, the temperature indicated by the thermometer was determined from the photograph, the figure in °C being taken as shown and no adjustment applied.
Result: 37.6 °C
